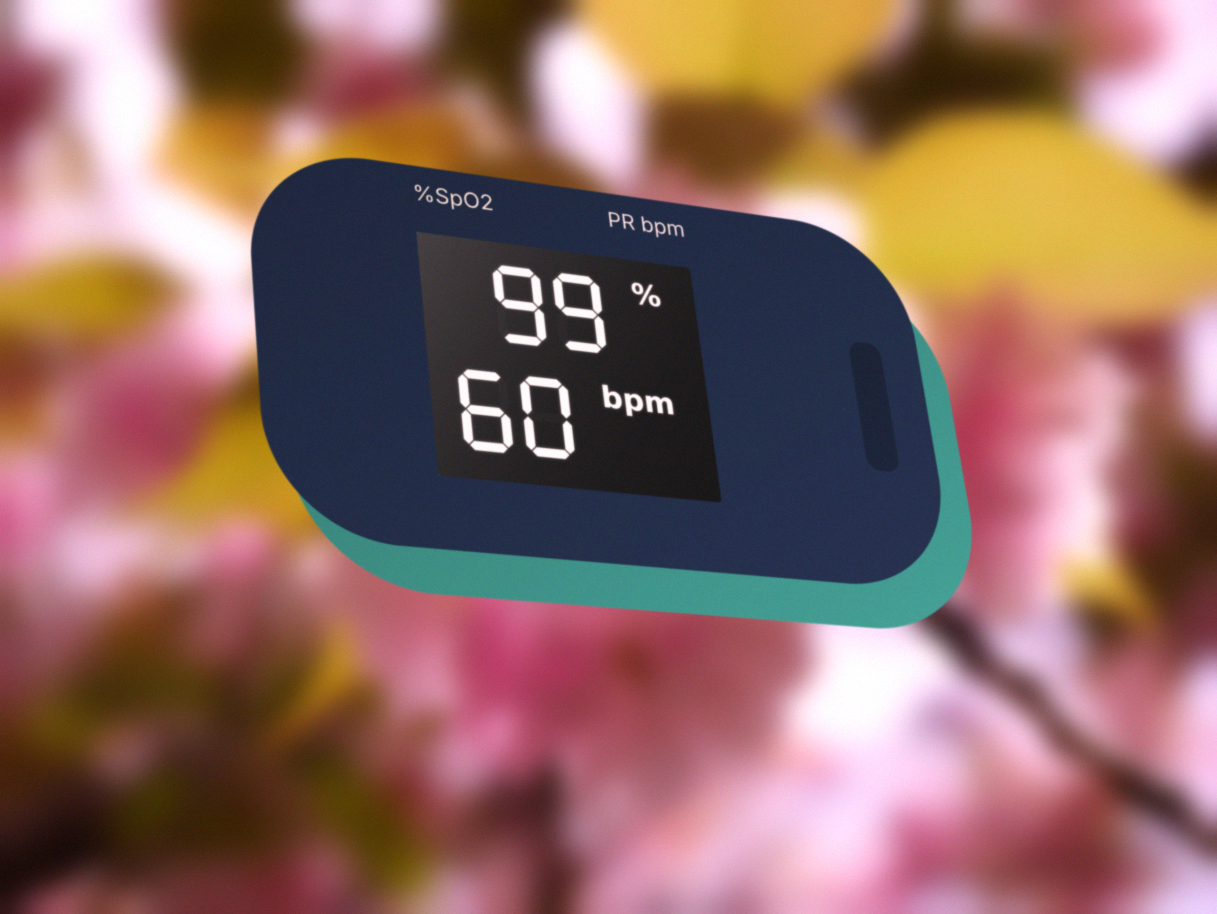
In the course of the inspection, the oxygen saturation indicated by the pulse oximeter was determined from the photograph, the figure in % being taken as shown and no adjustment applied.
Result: 99 %
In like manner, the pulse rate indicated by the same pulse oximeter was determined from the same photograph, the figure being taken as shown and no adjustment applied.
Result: 60 bpm
